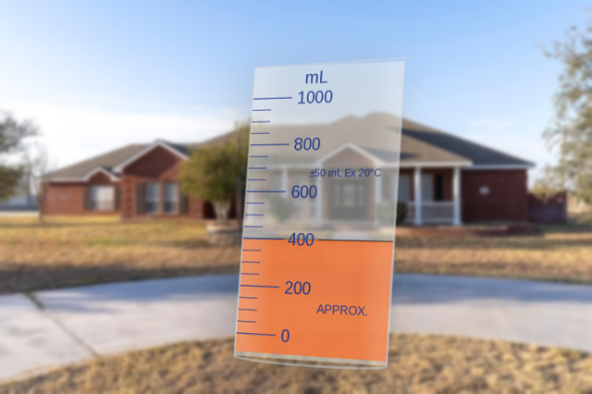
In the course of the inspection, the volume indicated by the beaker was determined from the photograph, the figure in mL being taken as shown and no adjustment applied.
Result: 400 mL
